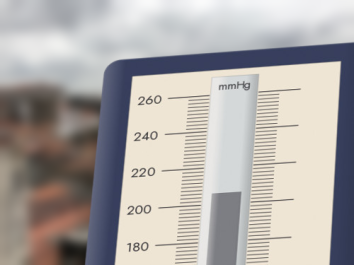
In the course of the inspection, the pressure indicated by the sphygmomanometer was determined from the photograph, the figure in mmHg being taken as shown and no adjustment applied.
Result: 206 mmHg
